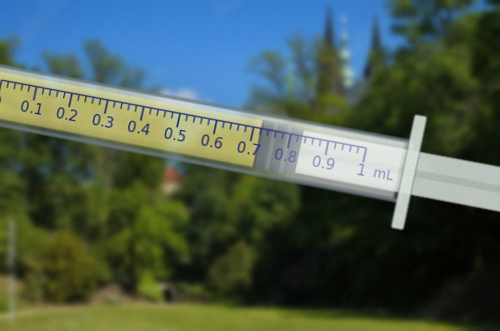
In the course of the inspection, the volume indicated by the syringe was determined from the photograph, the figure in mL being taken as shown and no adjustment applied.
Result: 0.72 mL
